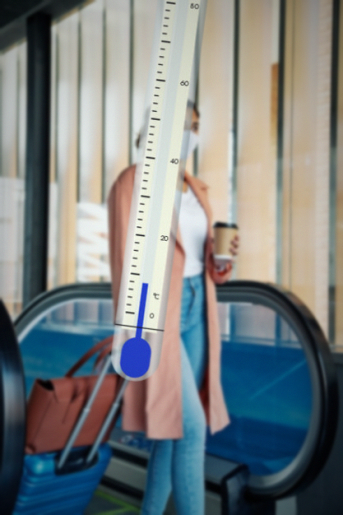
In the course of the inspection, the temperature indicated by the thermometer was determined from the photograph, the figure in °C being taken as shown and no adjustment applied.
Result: 8 °C
